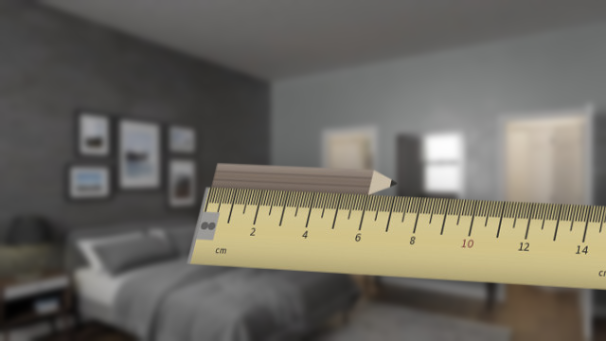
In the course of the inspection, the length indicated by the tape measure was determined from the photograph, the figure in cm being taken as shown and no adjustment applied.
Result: 7 cm
